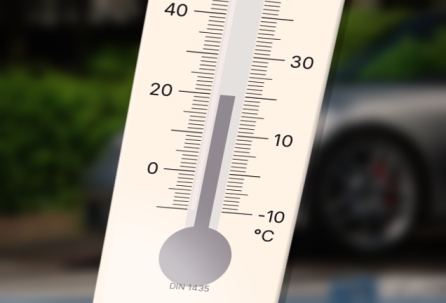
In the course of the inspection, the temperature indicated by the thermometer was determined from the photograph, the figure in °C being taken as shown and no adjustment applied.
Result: 20 °C
